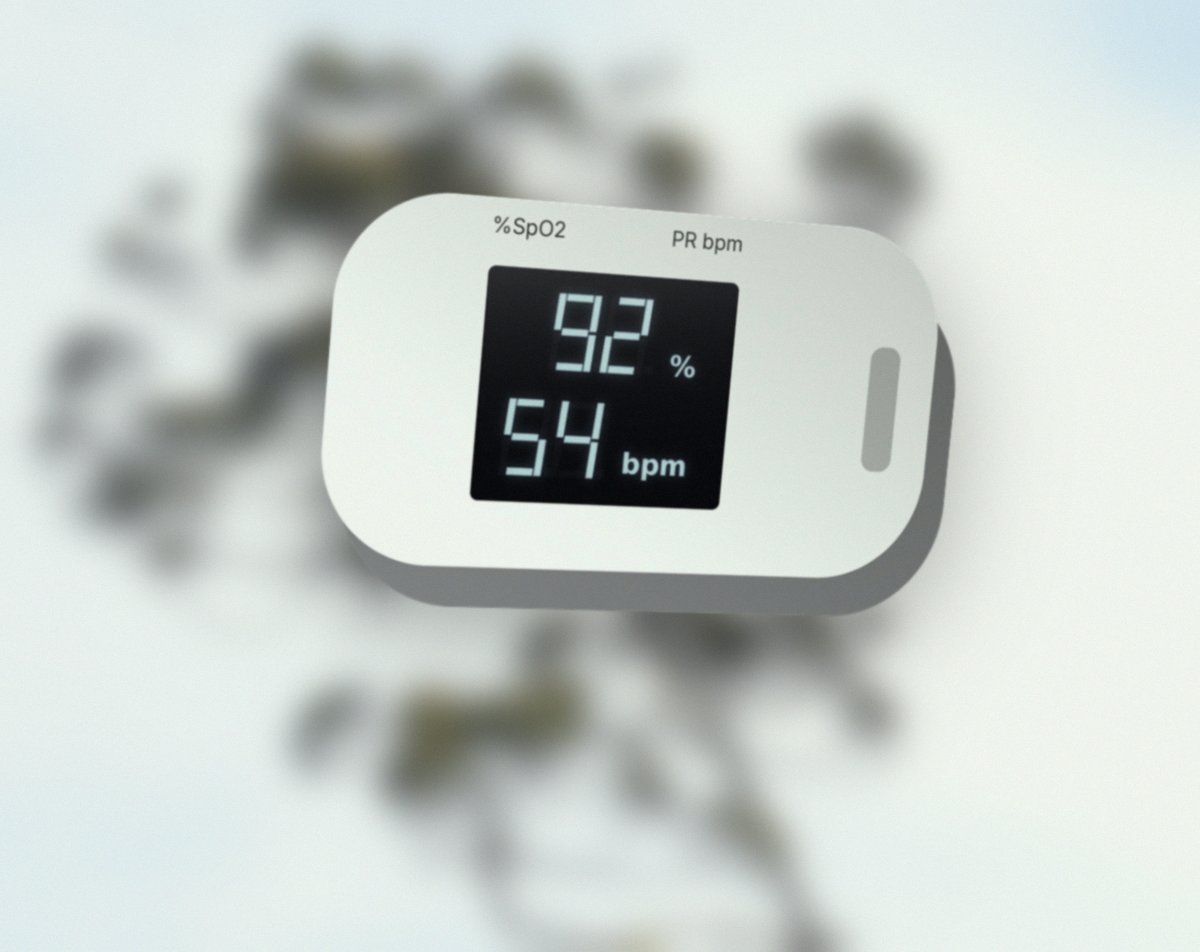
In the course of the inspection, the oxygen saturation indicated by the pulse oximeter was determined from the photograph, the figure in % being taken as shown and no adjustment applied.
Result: 92 %
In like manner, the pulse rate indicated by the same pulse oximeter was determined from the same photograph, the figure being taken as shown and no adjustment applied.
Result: 54 bpm
